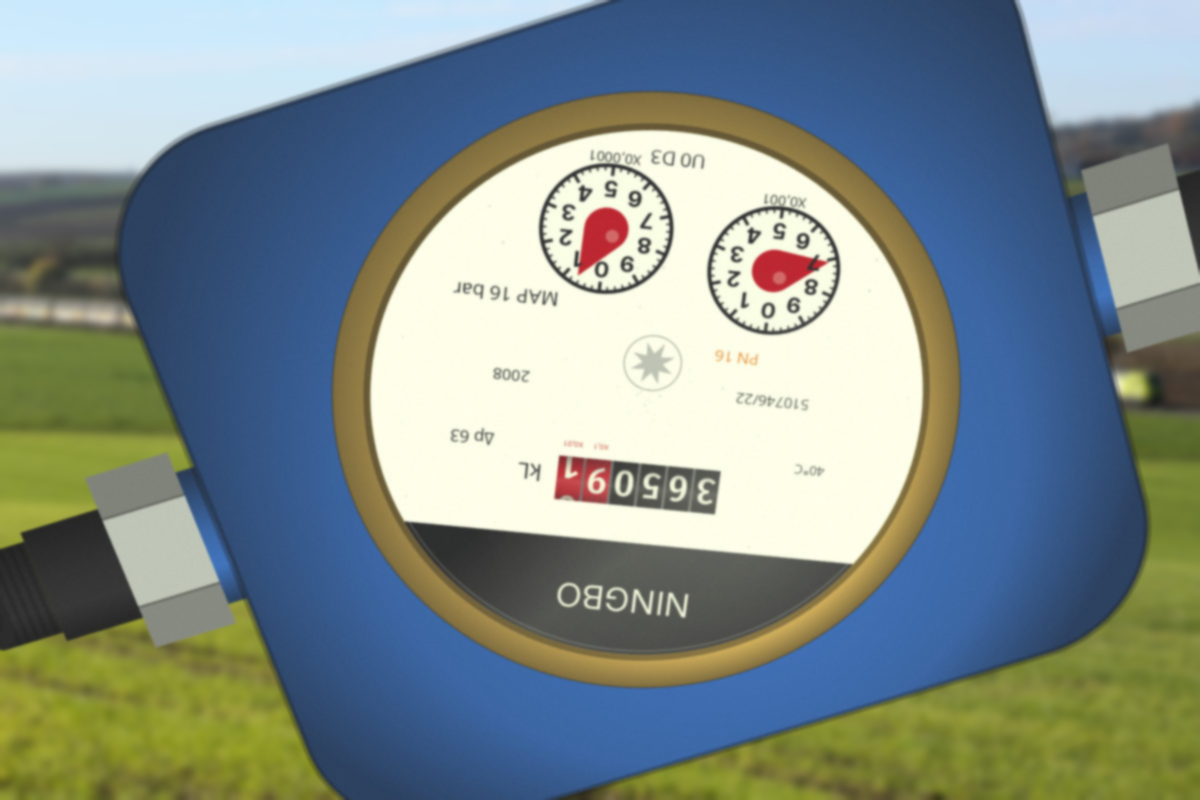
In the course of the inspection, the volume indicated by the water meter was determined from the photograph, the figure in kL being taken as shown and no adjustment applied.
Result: 3650.9070 kL
